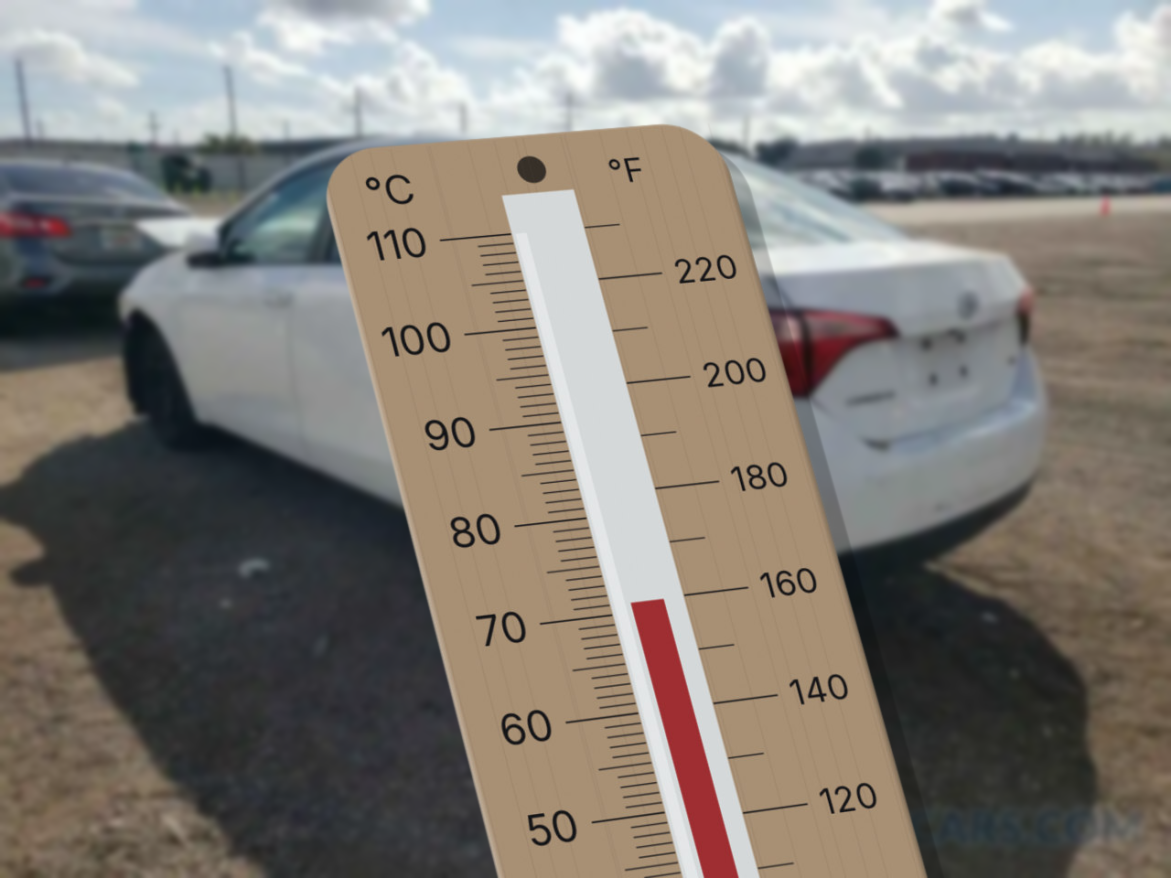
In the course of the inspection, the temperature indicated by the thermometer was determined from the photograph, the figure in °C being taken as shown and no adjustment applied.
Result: 71 °C
